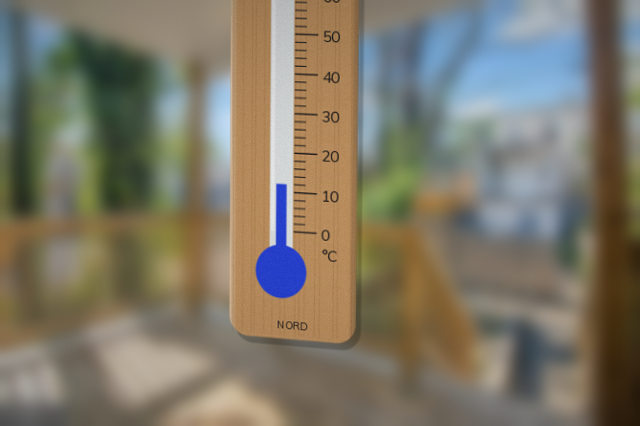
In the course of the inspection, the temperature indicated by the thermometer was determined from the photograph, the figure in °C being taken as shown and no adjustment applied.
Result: 12 °C
